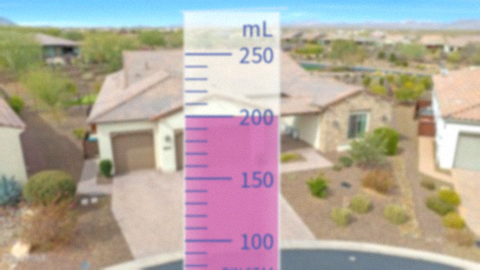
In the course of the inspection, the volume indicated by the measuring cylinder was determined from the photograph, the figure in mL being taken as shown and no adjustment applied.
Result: 200 mL
